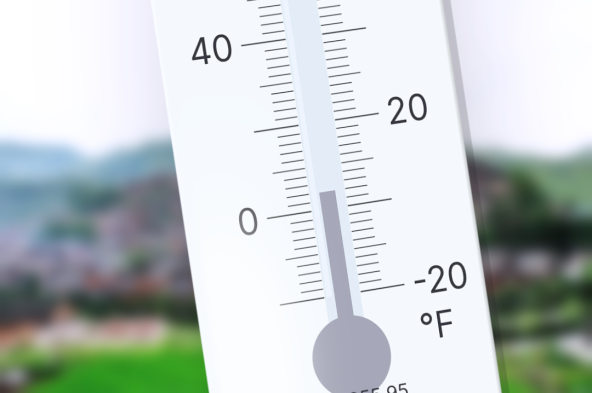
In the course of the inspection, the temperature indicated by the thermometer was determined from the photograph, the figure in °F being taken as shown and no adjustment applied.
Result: 4 °F
